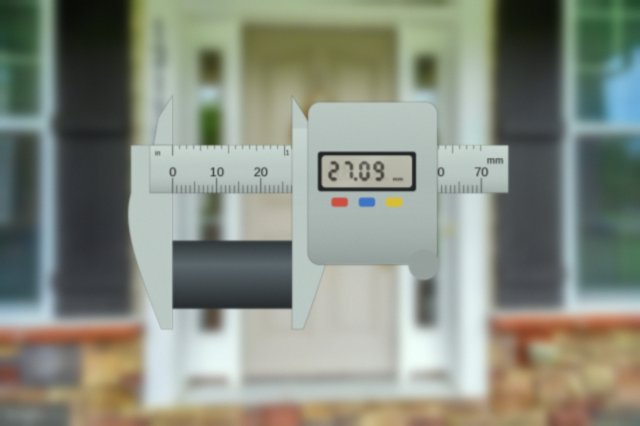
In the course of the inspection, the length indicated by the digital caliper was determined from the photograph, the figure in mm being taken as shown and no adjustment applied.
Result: 27.09 mm
